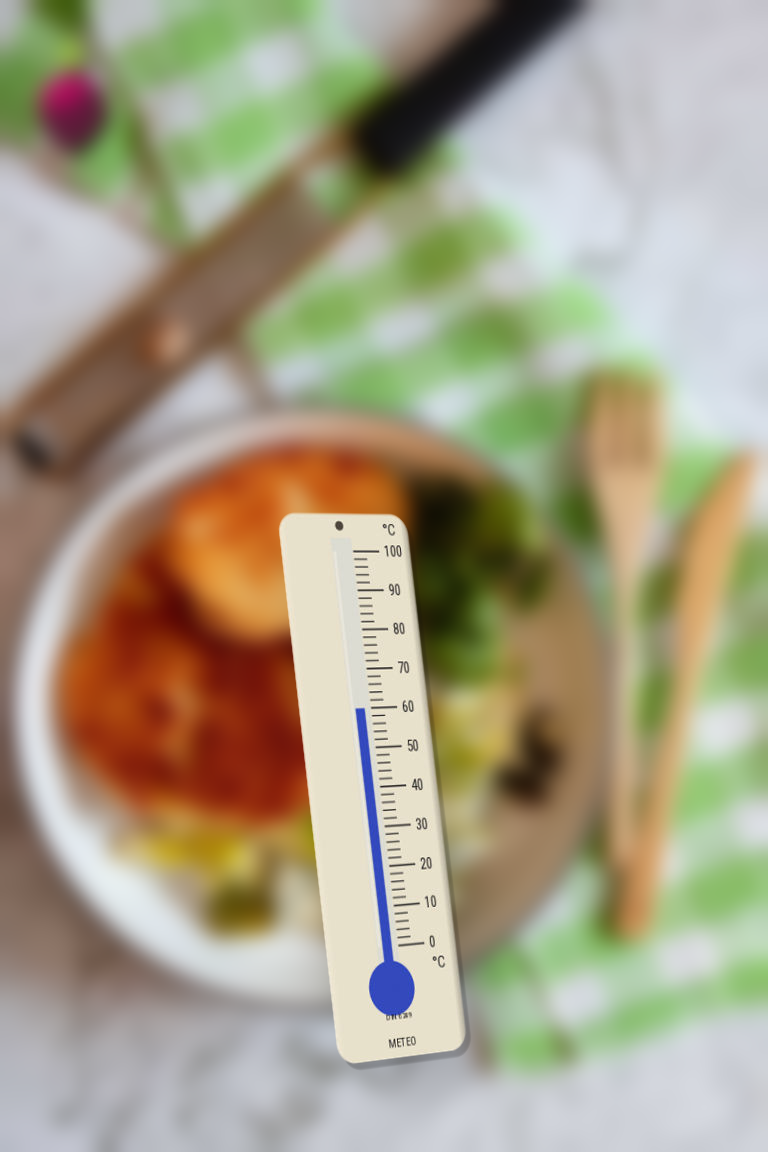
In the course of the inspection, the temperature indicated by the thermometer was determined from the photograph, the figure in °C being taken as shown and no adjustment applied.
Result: 60 °C
